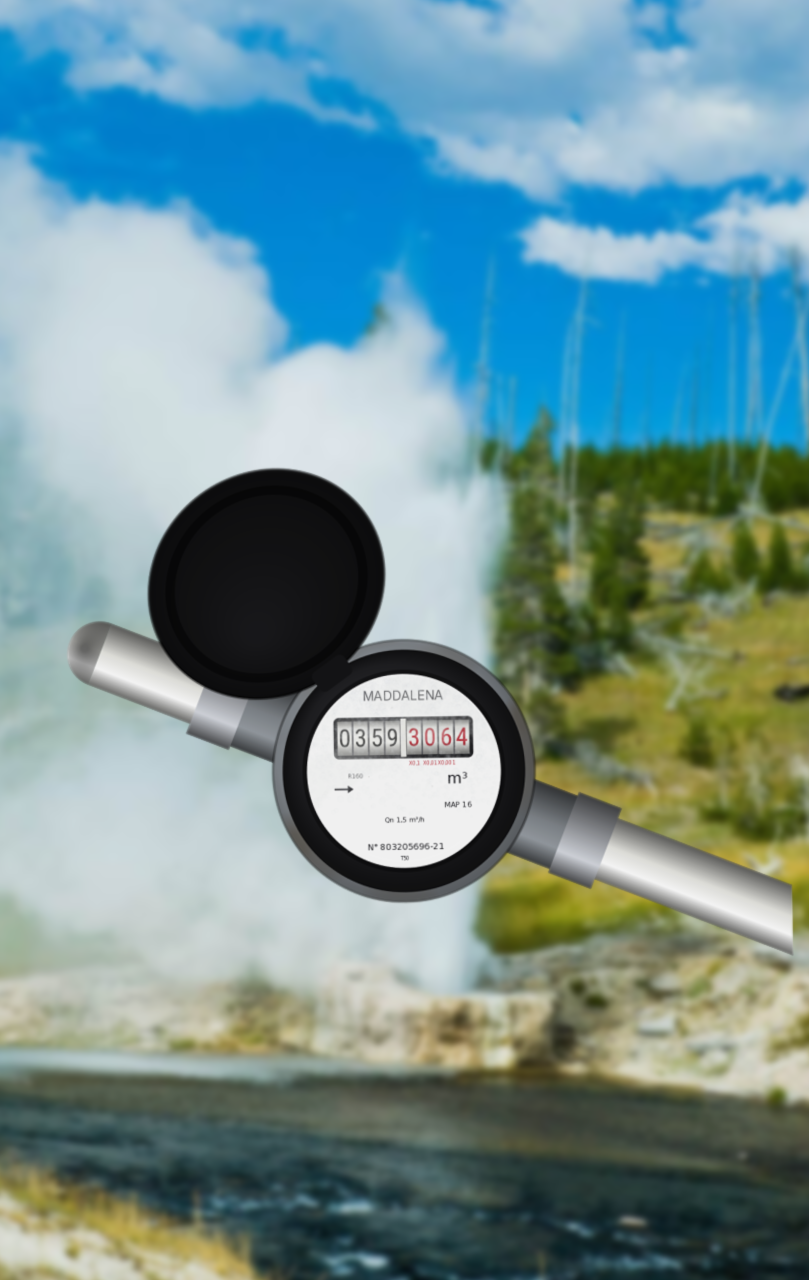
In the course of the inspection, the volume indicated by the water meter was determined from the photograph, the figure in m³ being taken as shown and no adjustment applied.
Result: 359.3064 m³
